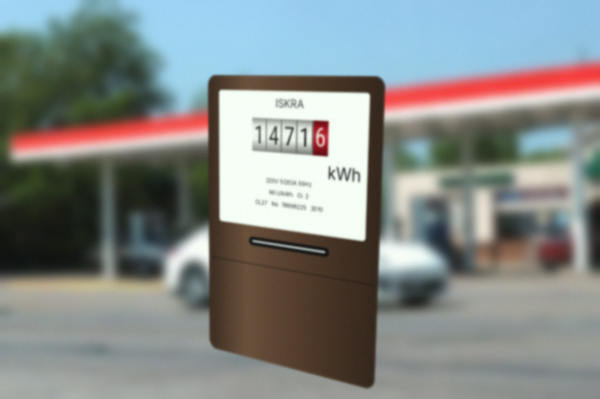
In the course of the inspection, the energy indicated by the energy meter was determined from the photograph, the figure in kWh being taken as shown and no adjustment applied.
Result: 1471.6 kWh
